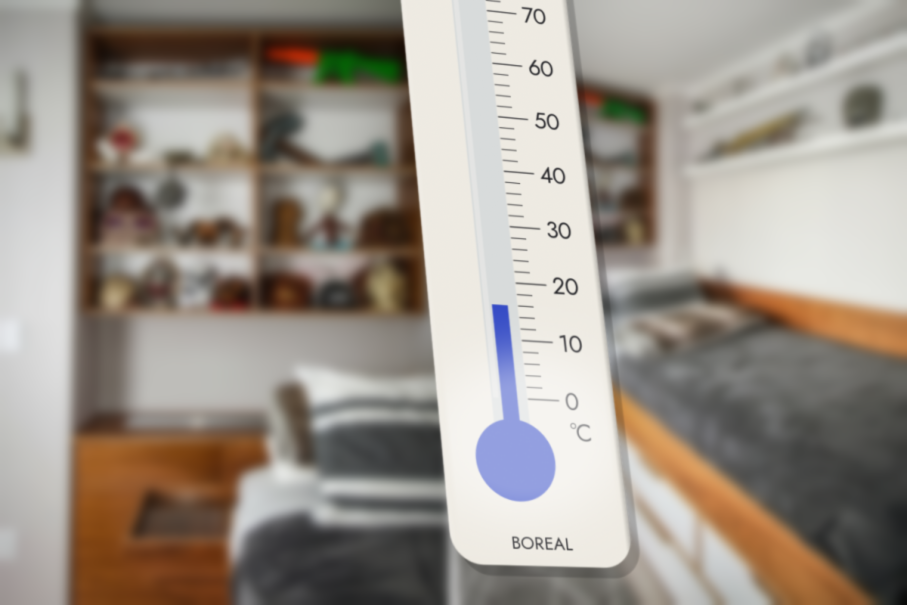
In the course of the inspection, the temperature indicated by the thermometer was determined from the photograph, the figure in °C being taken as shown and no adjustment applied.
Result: 16 °C
